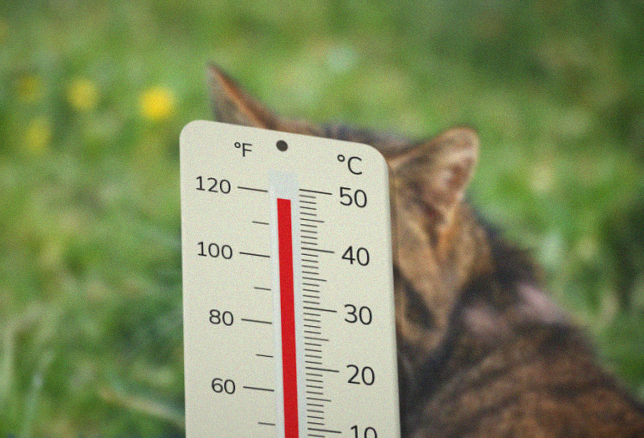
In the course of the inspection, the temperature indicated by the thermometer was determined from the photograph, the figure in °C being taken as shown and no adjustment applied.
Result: 48 °C
